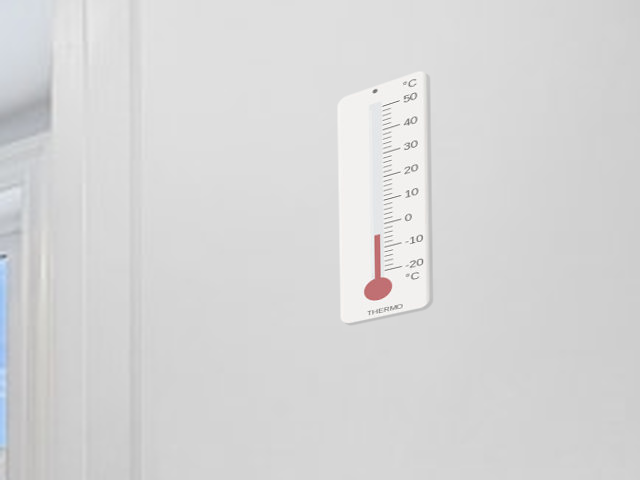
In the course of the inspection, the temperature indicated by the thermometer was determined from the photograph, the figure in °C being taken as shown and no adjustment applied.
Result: -4 °C
